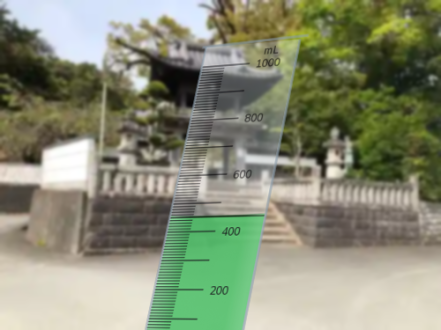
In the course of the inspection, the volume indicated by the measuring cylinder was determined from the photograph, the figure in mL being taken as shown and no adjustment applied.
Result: 450 mL
